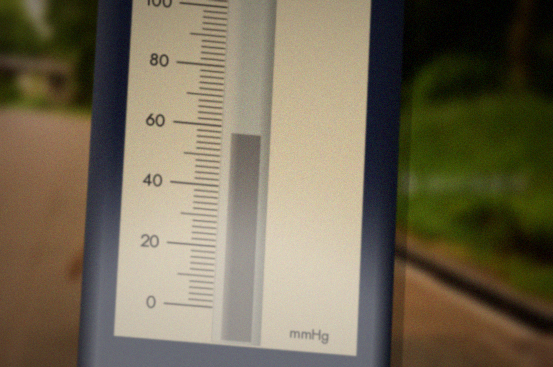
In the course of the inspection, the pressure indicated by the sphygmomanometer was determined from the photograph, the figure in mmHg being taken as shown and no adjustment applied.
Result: 58 mmHg
